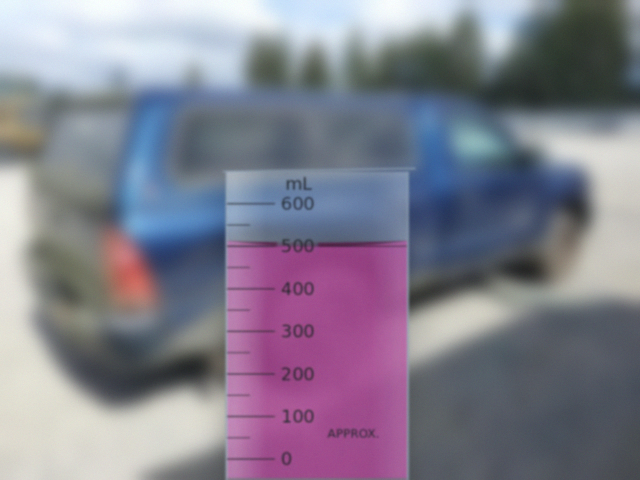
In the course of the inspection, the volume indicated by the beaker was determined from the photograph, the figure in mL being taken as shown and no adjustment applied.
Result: 500 mL
